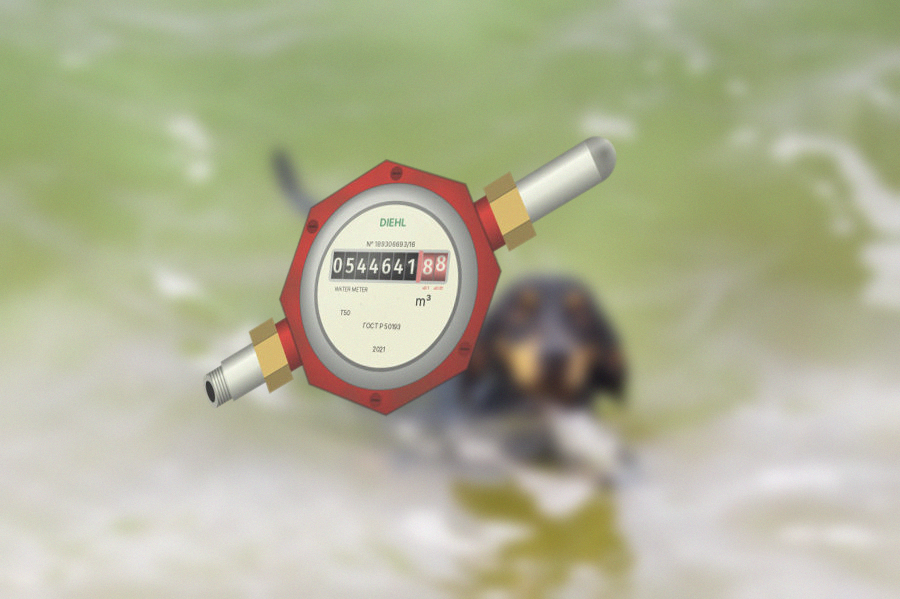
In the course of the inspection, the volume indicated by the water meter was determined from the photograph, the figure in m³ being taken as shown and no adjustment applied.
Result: 544641.88 m³
